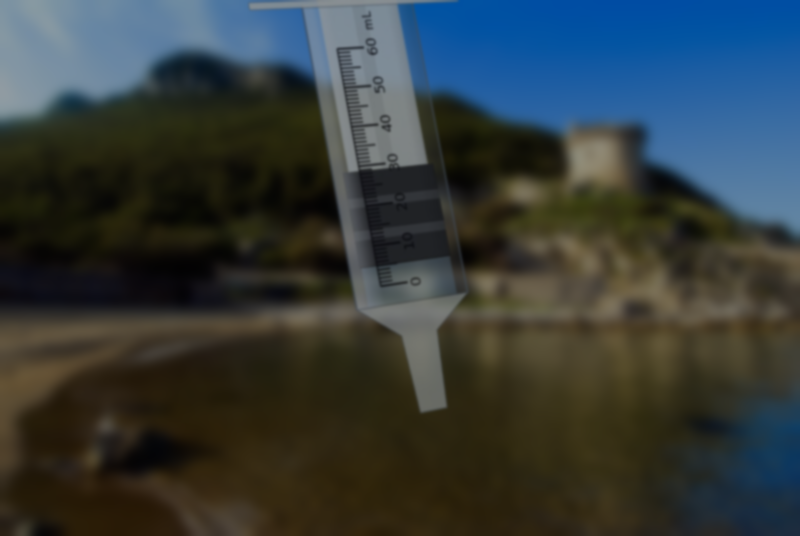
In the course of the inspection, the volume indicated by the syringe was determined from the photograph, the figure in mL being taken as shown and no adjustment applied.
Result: 5 mL
